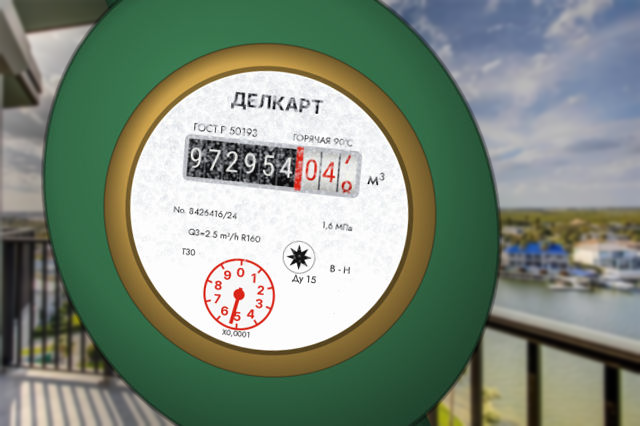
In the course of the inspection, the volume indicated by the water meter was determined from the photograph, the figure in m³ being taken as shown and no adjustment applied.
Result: 972954.0475 m³
